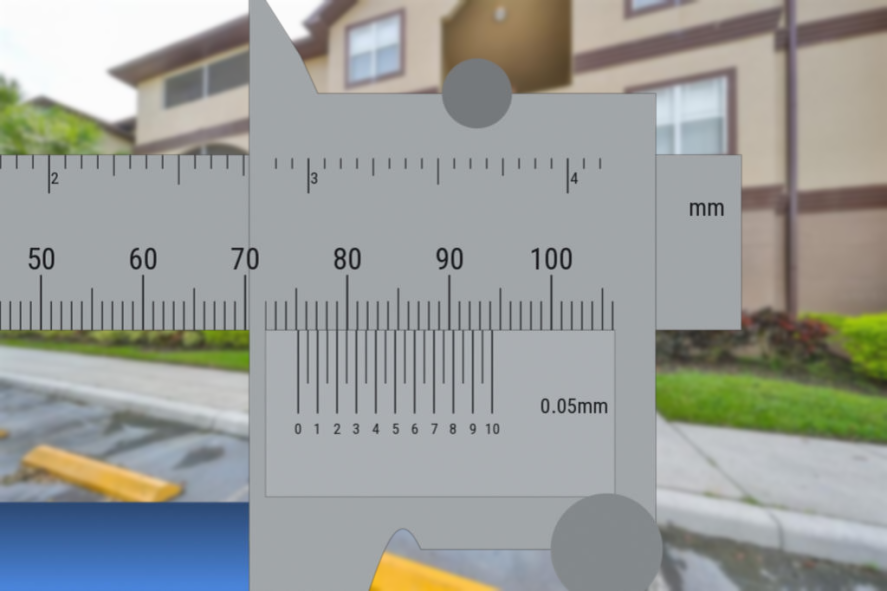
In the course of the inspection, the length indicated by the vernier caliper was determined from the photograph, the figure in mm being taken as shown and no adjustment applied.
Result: 75.2 mm
